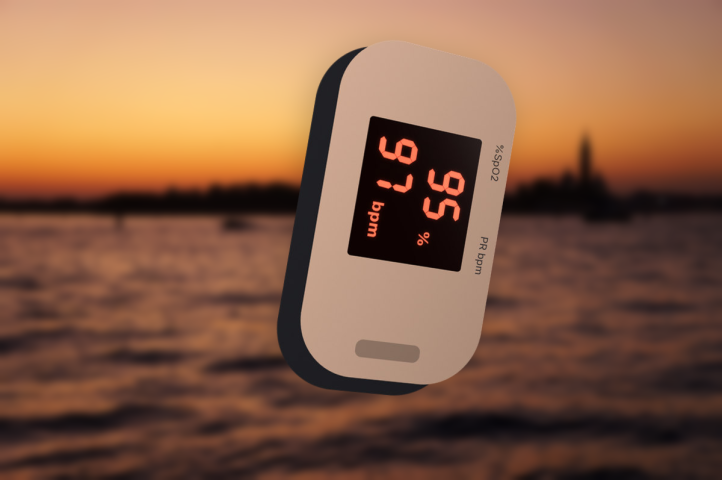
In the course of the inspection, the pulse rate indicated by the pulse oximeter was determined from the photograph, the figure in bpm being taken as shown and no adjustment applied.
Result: 97 bpm
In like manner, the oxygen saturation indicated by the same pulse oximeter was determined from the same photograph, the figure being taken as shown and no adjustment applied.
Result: 95 %
